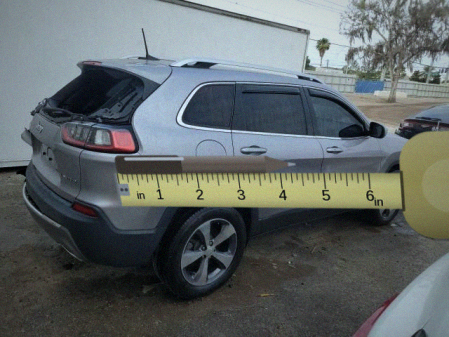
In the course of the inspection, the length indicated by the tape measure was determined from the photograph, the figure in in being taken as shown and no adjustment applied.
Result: 4.375 in
